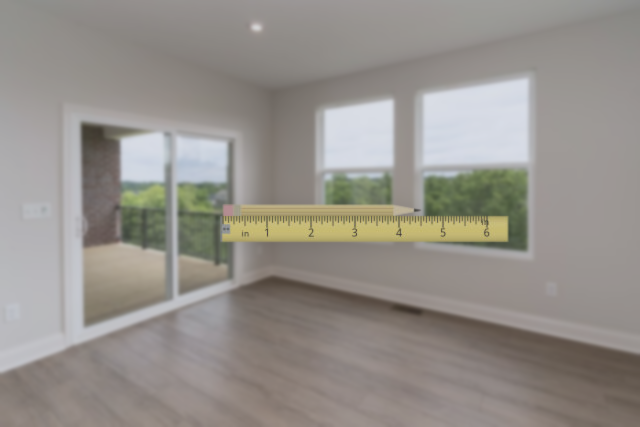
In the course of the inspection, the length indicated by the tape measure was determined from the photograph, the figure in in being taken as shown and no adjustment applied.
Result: 4.5 in
